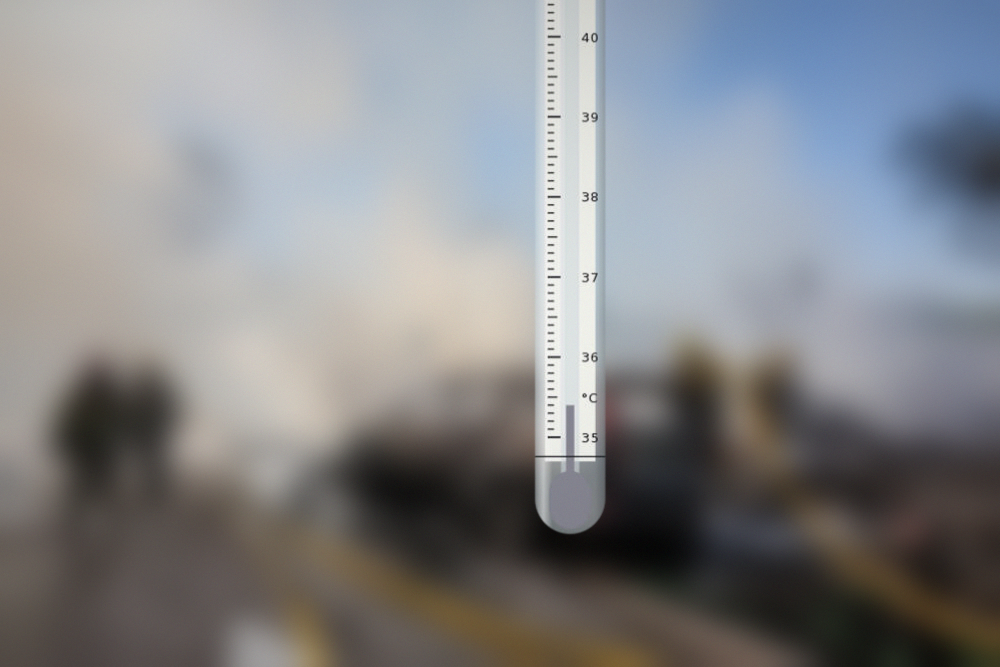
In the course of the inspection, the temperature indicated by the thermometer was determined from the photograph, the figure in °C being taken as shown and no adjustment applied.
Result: 35.4 °C
